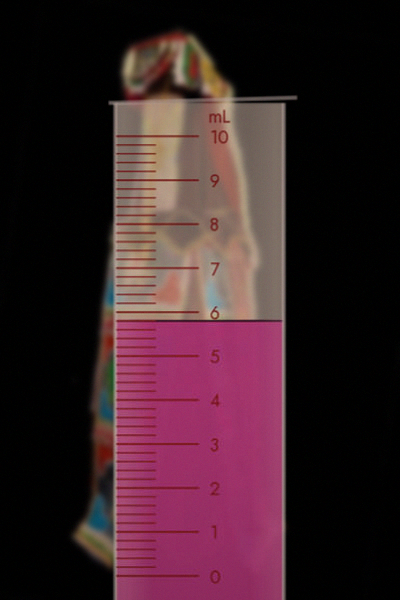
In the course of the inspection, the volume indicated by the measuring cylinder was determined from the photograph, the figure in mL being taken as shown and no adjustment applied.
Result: 5.8 mL
